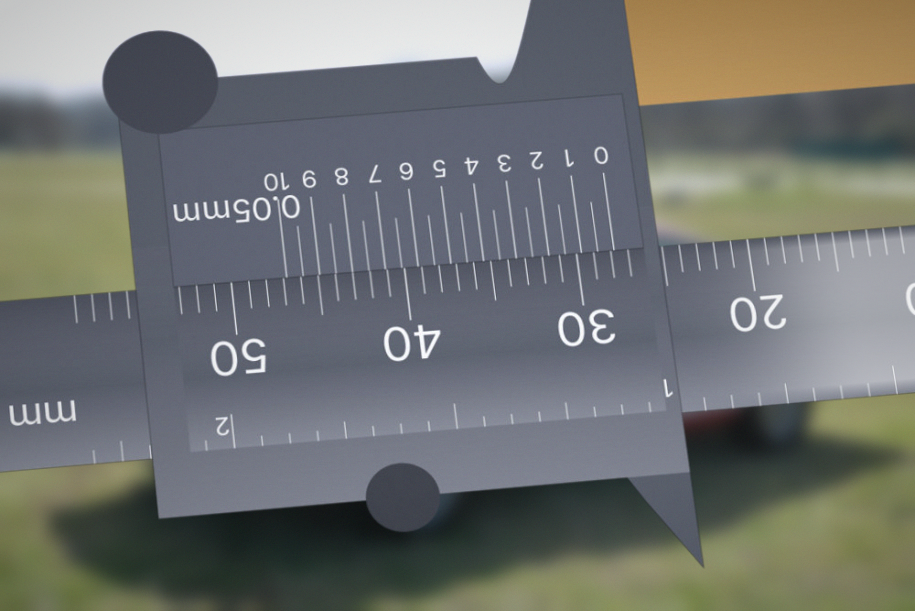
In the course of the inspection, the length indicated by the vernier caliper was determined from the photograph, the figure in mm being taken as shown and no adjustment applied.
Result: 27.8 mm
